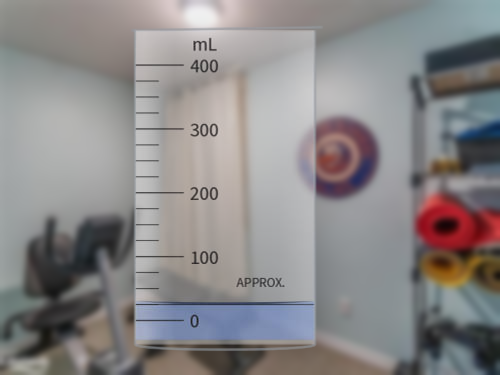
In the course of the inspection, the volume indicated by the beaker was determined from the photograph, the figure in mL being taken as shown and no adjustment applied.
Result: 25 mL
